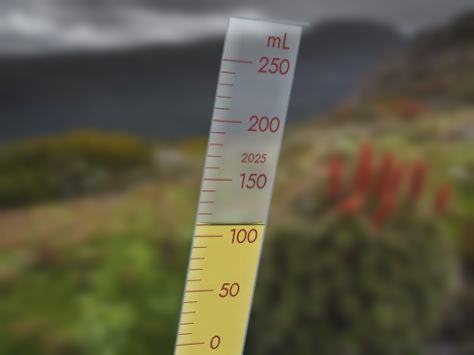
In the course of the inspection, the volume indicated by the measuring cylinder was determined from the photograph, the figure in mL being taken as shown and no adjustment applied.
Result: 110 mL
